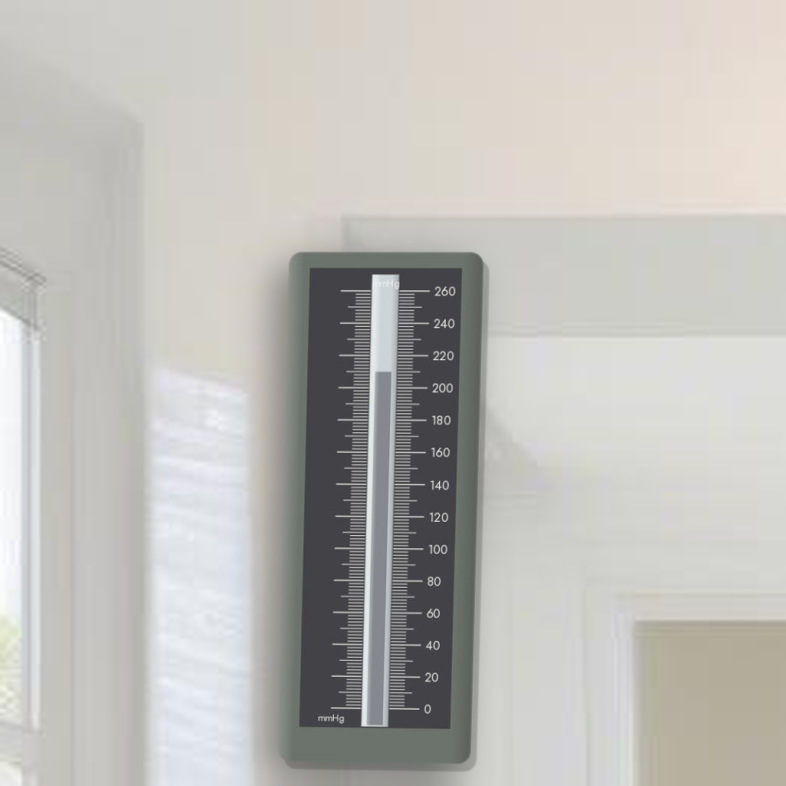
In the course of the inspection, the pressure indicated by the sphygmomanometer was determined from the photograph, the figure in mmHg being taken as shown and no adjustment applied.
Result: 210 mmHg
